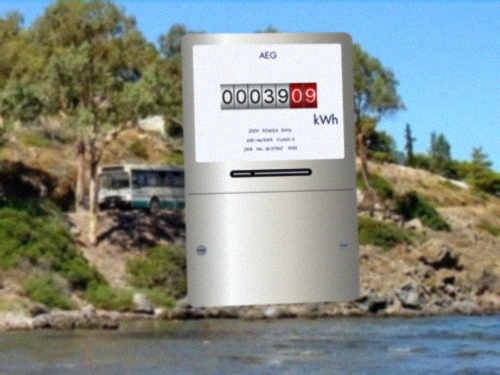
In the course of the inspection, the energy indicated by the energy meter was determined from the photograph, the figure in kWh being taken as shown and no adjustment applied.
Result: 39.09 kWh
